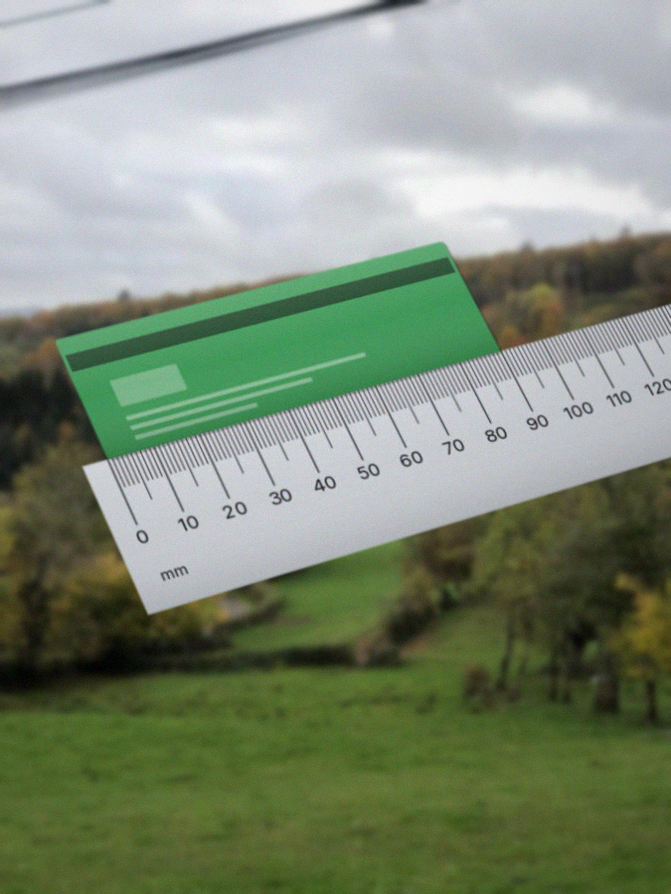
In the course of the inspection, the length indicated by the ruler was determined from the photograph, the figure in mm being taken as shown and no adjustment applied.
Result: 90 mm
